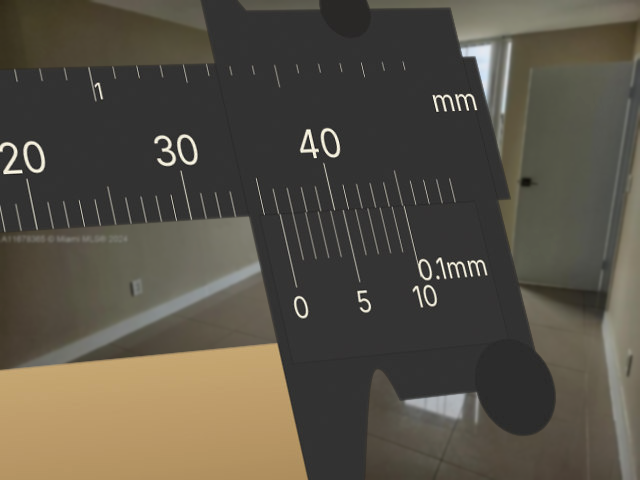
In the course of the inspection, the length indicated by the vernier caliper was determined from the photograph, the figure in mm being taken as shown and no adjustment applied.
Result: 36.1 mm
